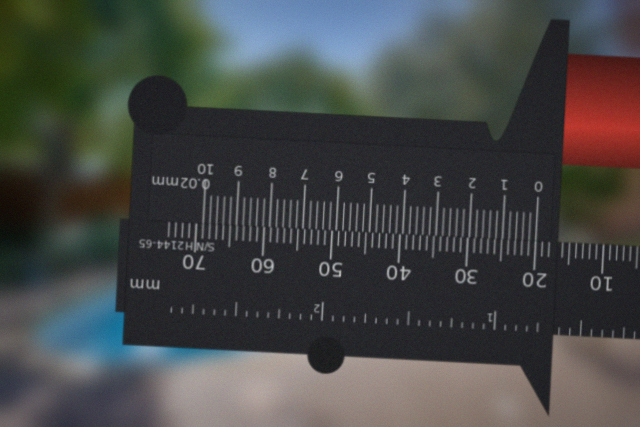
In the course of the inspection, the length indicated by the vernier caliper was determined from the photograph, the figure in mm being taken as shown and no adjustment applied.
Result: 20.0 mm
